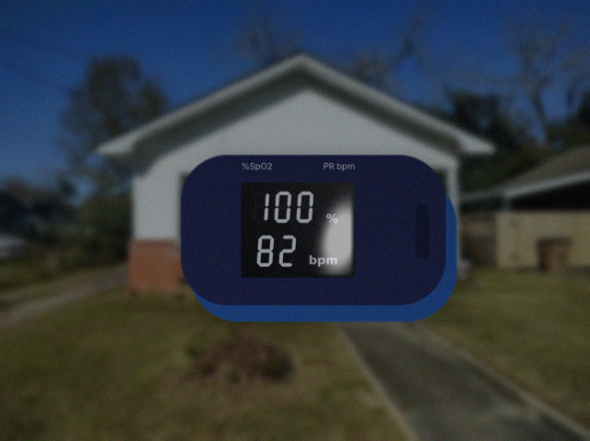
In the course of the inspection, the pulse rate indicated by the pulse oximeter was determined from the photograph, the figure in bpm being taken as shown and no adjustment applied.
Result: 82 bpm
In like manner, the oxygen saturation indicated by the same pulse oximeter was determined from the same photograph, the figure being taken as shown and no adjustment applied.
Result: 100 %
